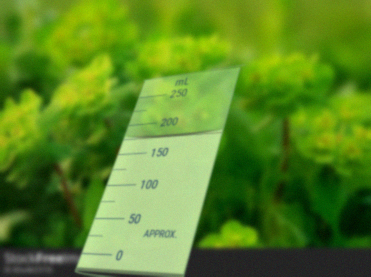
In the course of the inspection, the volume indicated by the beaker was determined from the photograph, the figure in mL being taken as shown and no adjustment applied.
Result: 175 mL
